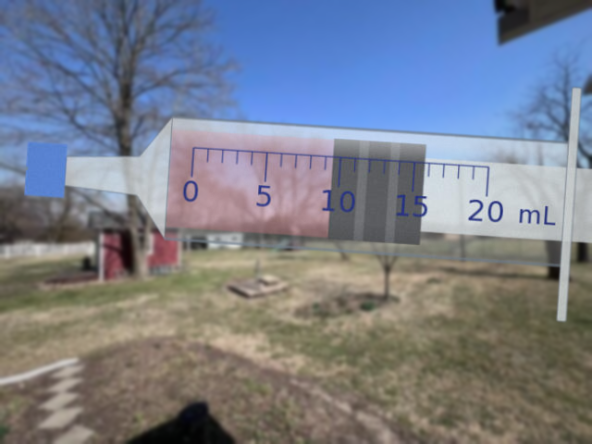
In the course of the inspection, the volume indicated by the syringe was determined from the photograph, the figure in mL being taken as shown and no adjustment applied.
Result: 9.5 mL
